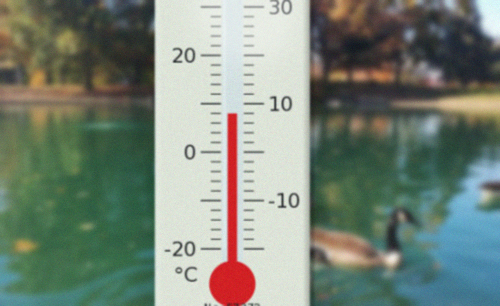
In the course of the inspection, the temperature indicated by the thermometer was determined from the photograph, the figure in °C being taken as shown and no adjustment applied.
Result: 8 °C
